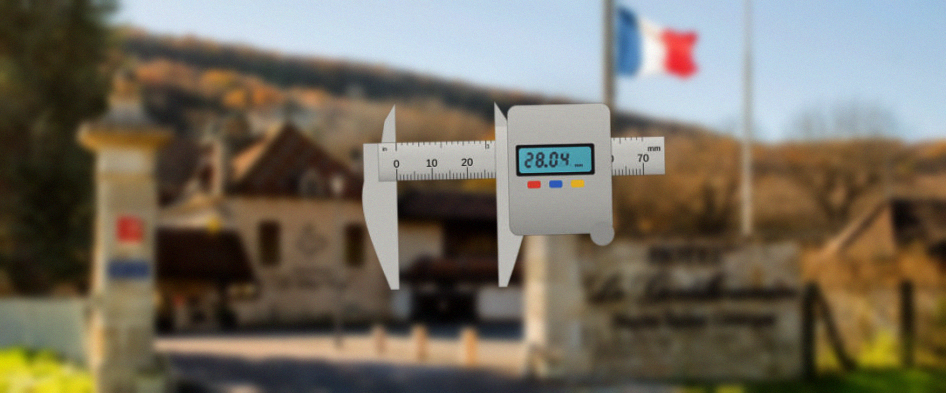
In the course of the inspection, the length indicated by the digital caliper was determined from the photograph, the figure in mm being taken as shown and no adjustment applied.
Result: 28.04 mm
